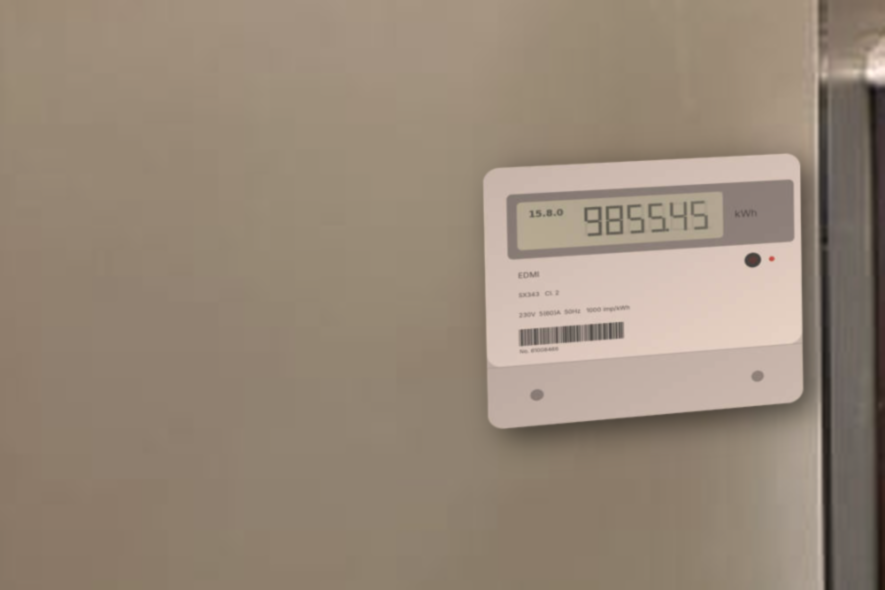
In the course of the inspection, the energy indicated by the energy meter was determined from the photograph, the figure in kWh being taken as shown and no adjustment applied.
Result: 9855.45 kWh
